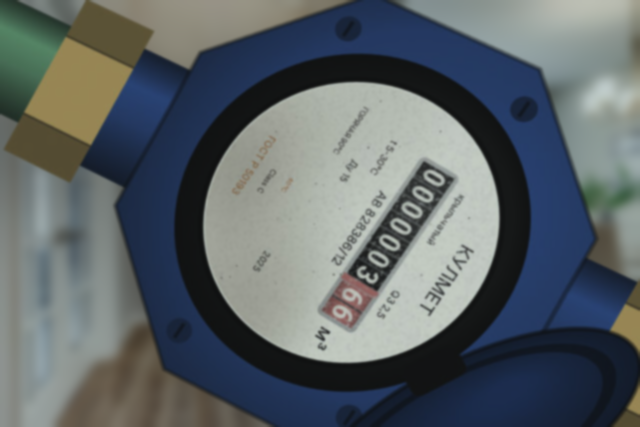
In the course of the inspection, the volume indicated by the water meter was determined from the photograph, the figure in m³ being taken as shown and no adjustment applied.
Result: 3.66 m³
